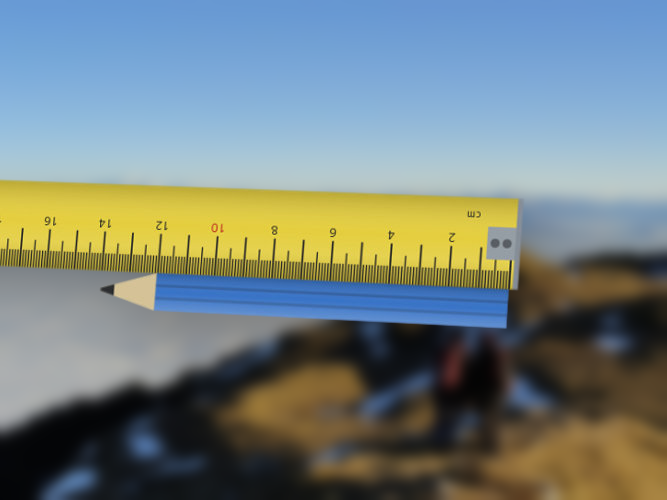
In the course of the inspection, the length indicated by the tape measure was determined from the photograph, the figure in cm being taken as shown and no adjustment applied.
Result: 14 cm
